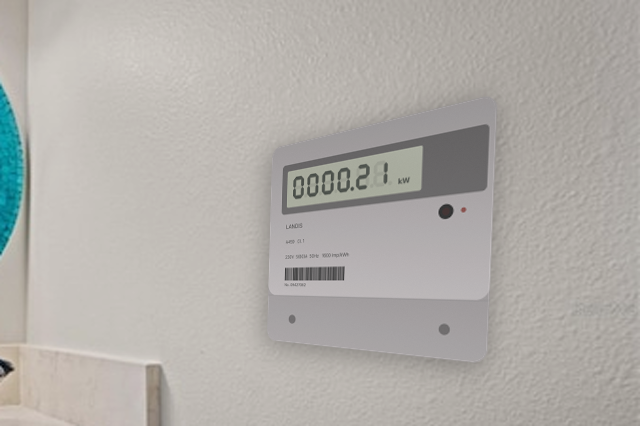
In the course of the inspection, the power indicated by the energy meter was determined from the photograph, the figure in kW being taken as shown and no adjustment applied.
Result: 0.21 kW
